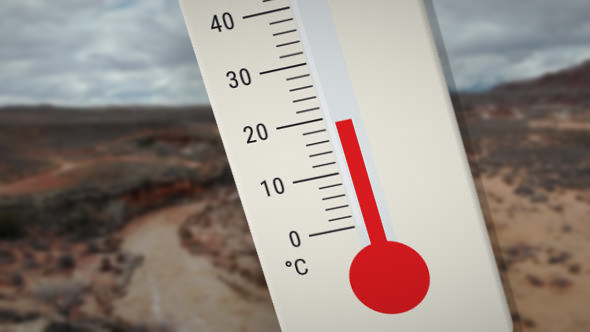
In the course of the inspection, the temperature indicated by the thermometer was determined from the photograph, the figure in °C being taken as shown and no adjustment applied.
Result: 19 °C
